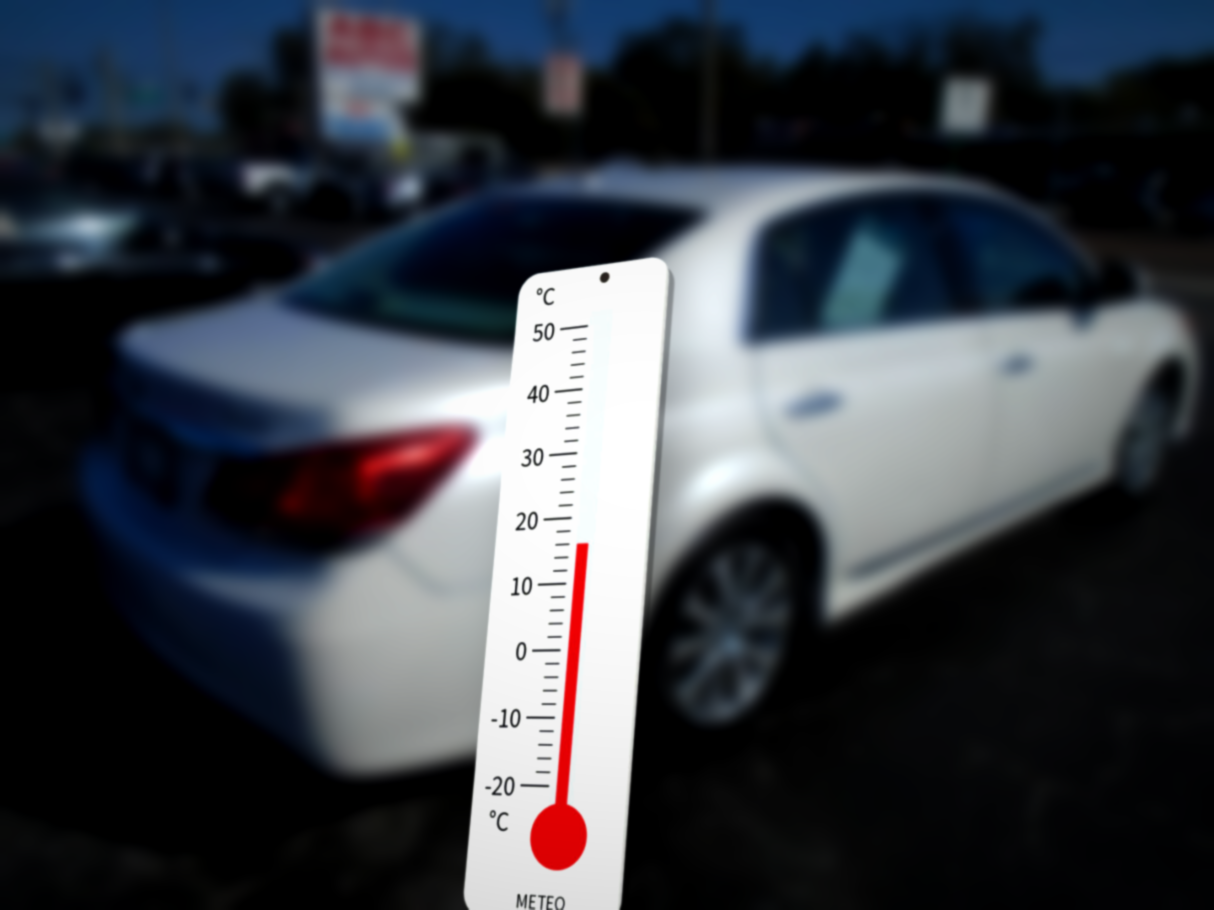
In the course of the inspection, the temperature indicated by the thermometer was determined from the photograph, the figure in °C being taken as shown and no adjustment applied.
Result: 16 °C
